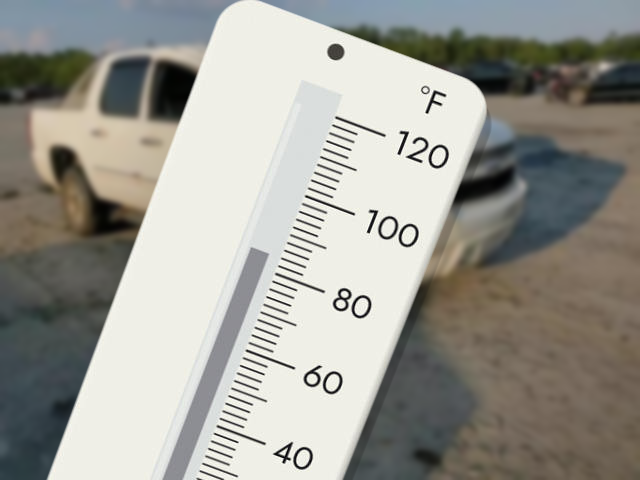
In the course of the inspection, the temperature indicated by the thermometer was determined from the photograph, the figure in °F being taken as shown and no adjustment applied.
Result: 84 °F
